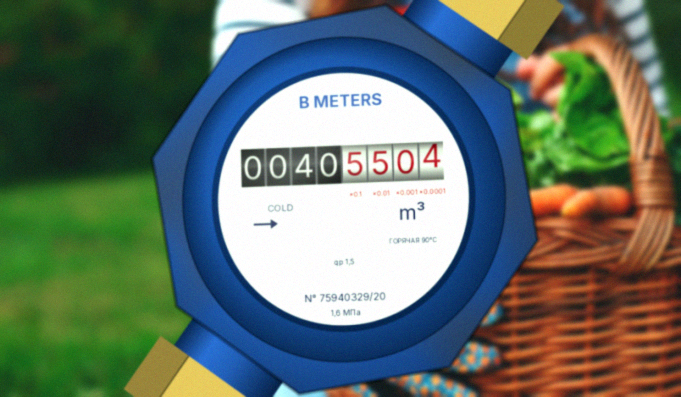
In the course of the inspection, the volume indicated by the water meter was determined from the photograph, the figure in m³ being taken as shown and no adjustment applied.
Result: 40.5504 m³
